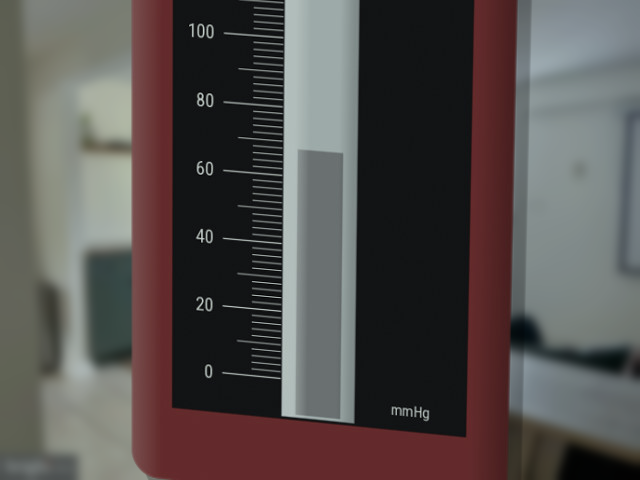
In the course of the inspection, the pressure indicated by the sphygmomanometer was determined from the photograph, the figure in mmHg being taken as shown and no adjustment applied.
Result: 68 mmHg
